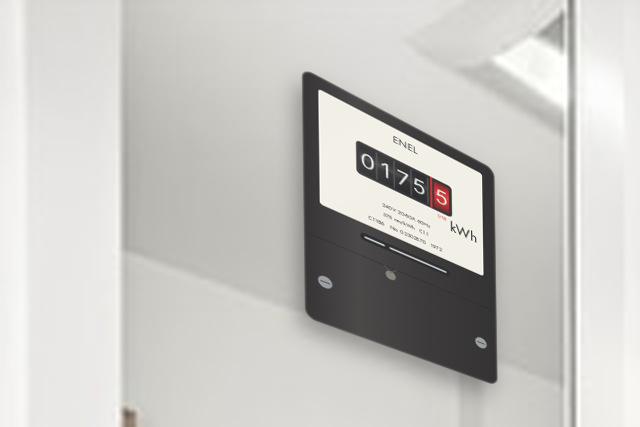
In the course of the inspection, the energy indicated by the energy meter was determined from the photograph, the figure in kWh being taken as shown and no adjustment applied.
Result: 175.5 kWh
